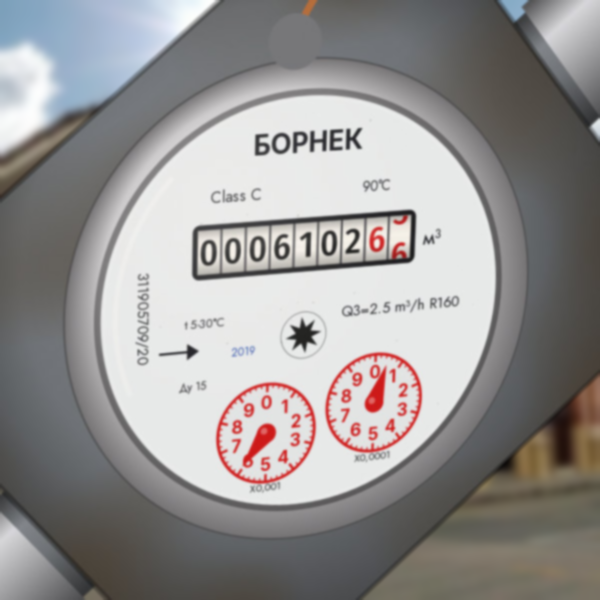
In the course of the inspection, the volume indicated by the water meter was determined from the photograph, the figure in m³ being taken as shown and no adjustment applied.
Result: 6102.6560 m³
